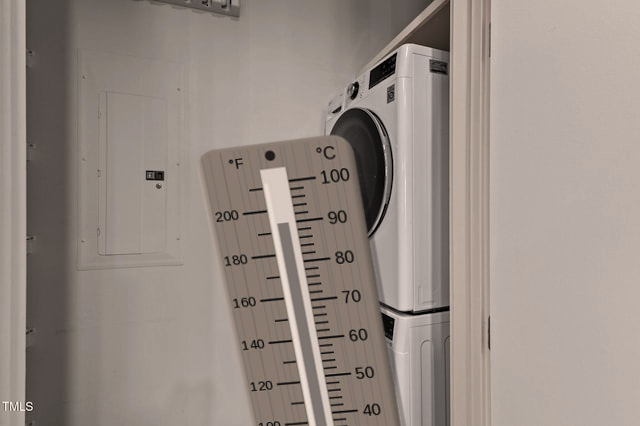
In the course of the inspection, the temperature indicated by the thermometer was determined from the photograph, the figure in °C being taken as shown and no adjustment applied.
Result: 90 °C
